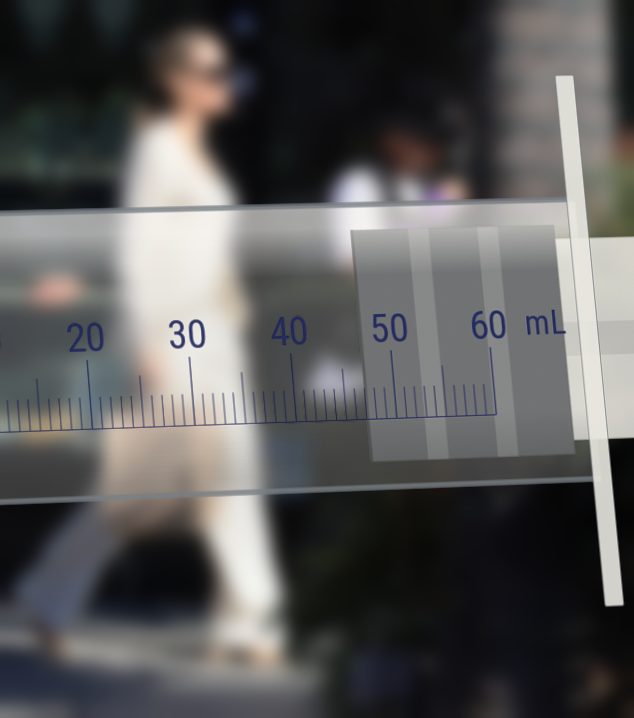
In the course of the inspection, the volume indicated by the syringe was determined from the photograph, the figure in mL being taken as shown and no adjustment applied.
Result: 47 mL
